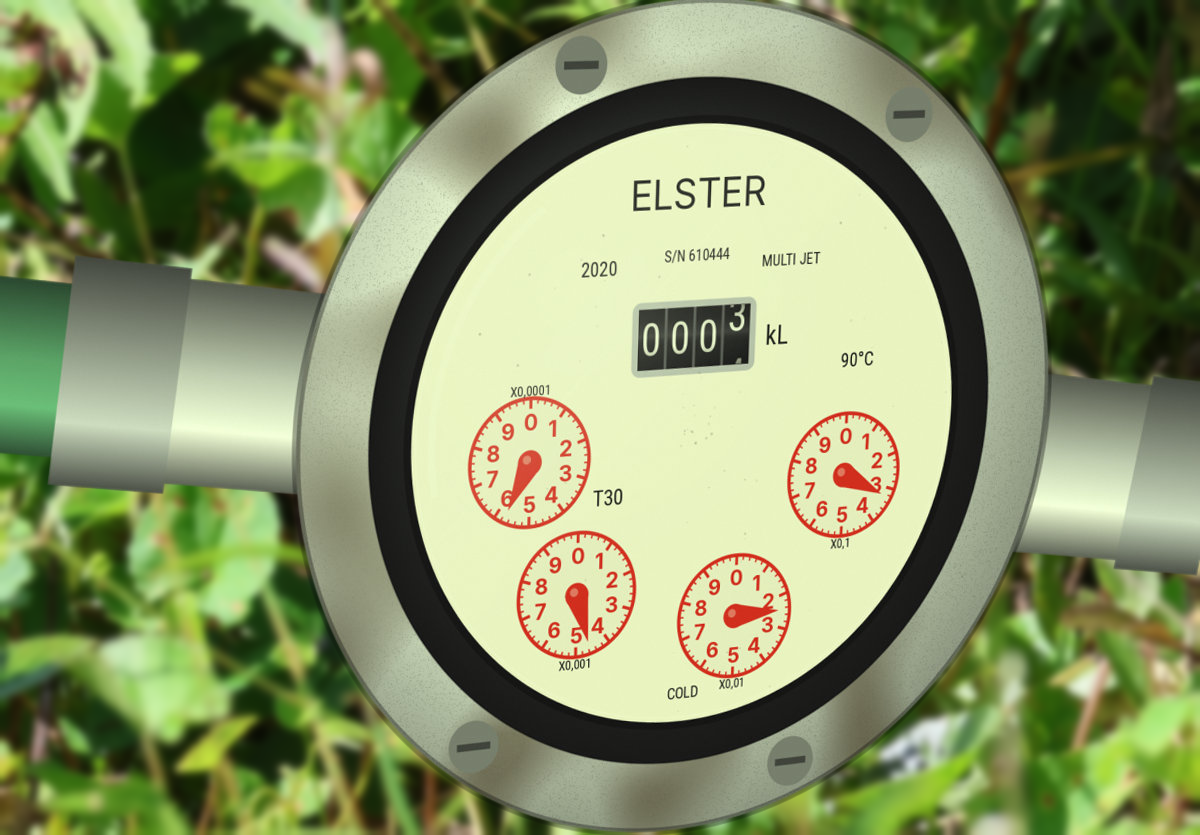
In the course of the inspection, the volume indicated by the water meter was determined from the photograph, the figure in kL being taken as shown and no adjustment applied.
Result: 3.3245 kL
